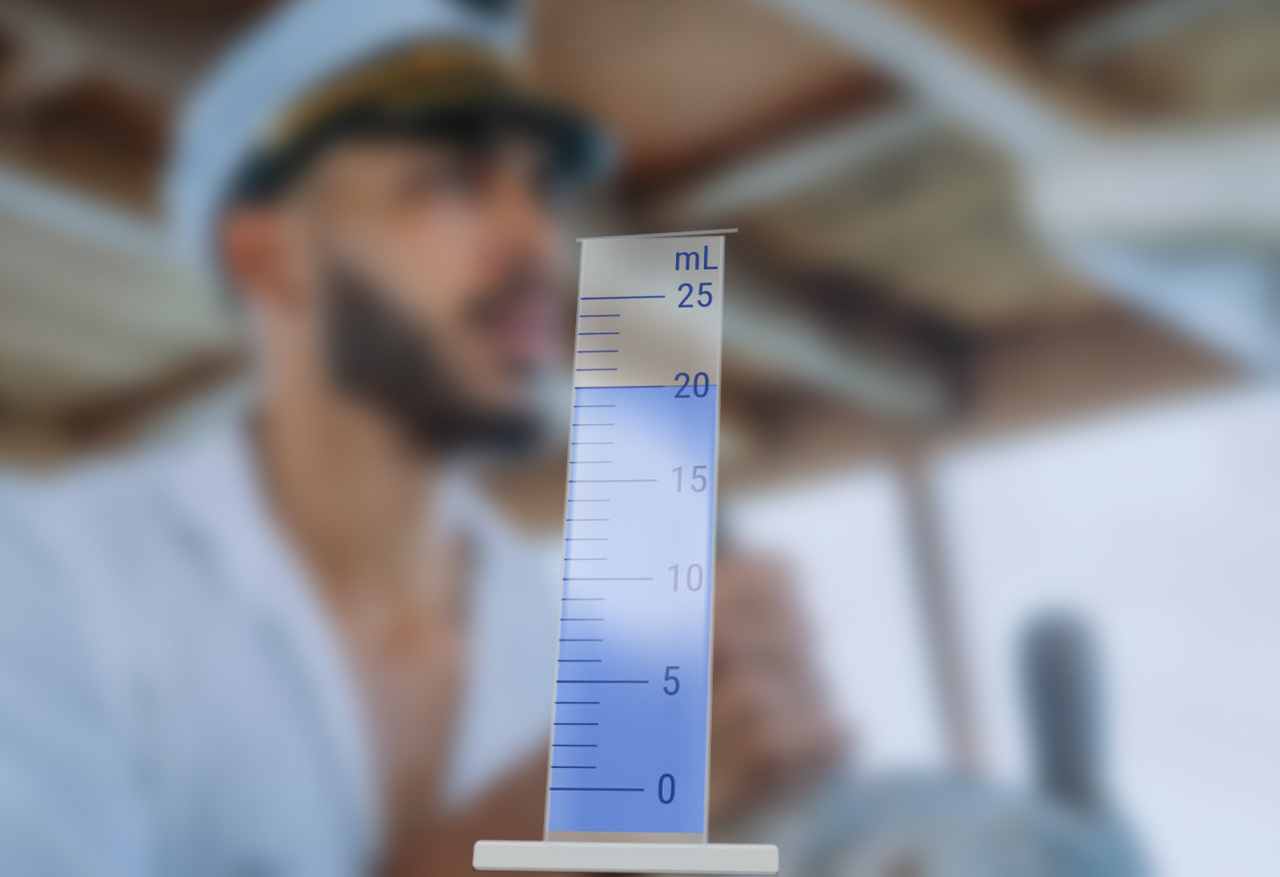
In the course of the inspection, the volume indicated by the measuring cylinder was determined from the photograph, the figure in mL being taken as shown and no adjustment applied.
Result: 20 mL
